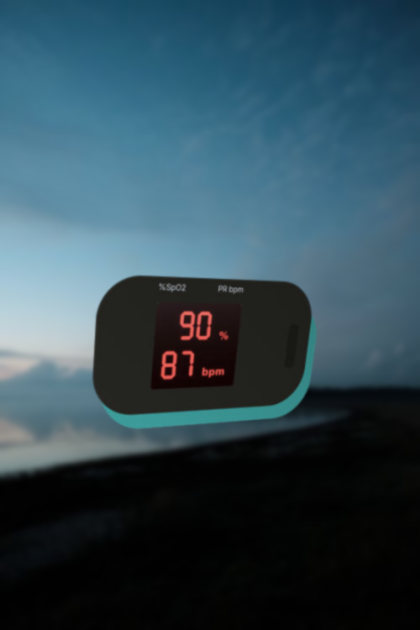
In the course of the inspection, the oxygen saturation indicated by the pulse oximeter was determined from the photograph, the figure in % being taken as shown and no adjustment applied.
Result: 90 %
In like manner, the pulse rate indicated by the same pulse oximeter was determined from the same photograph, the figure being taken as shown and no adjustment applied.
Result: 87 bpm
